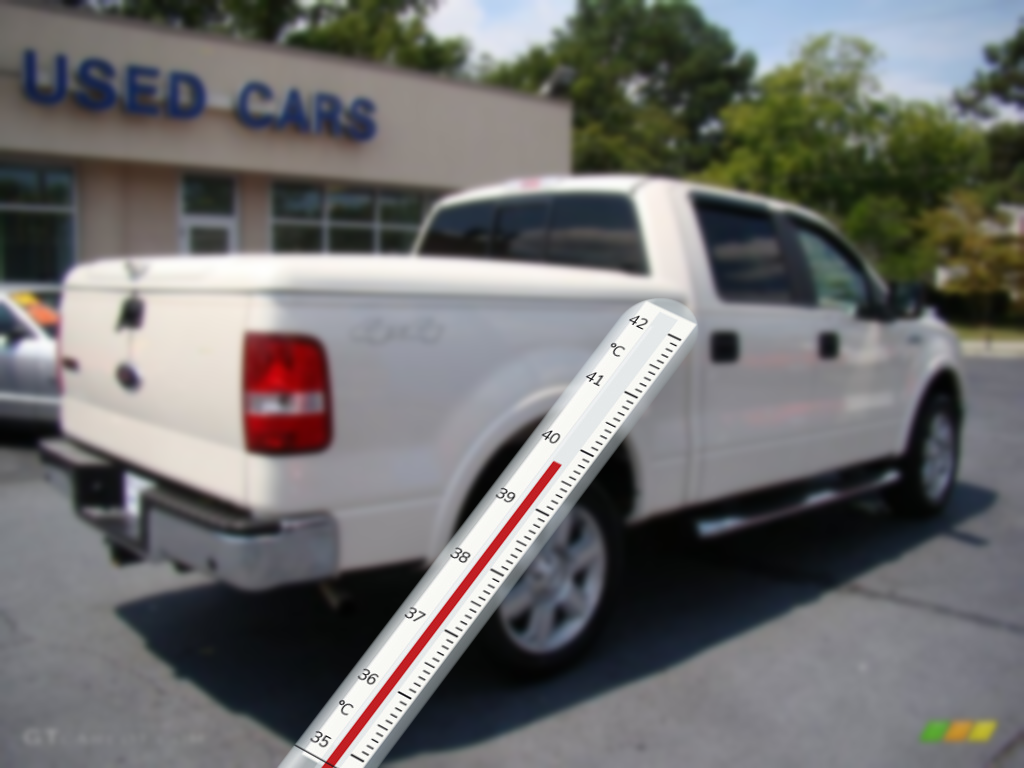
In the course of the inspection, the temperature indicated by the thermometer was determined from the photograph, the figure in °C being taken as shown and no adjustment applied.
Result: 39.7 °C
